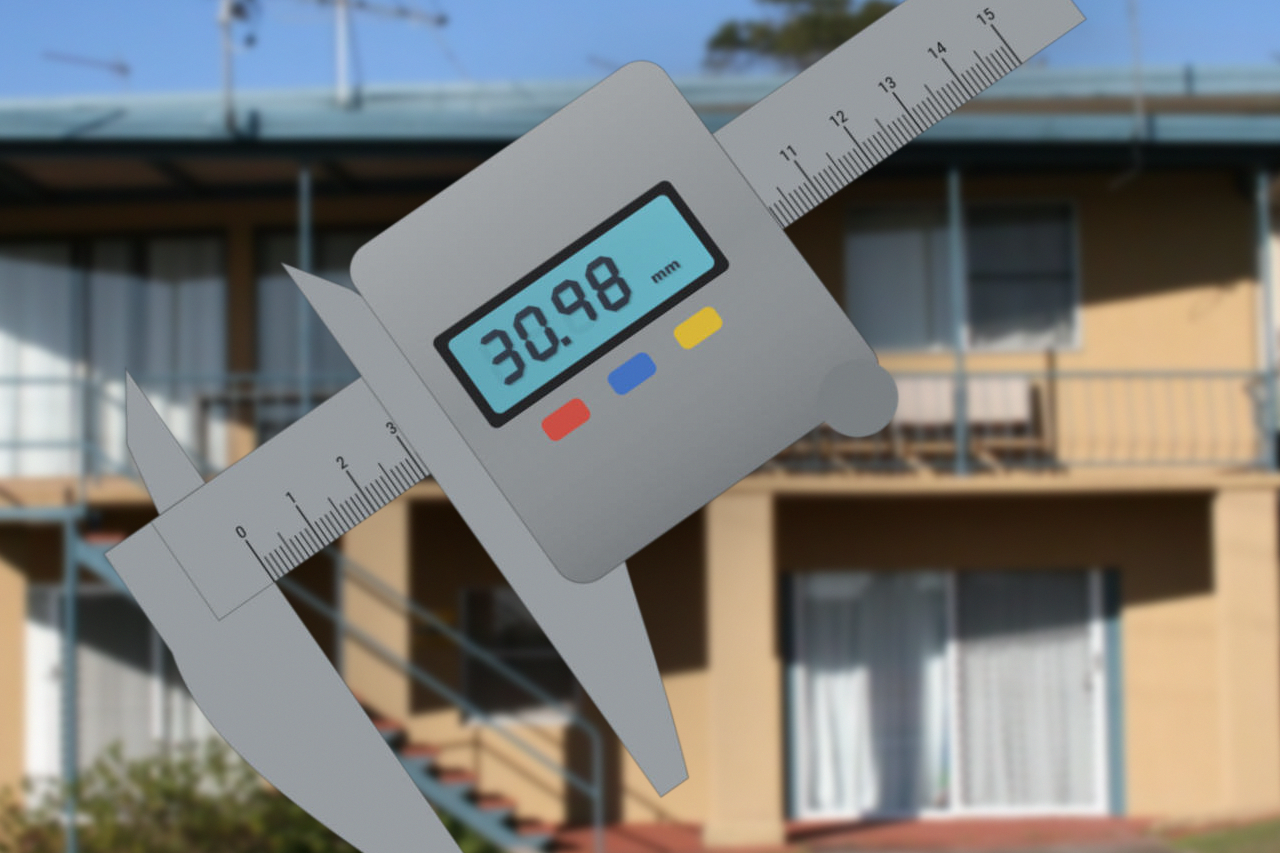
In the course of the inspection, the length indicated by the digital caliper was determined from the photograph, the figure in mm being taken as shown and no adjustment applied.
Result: 30.98 mm
